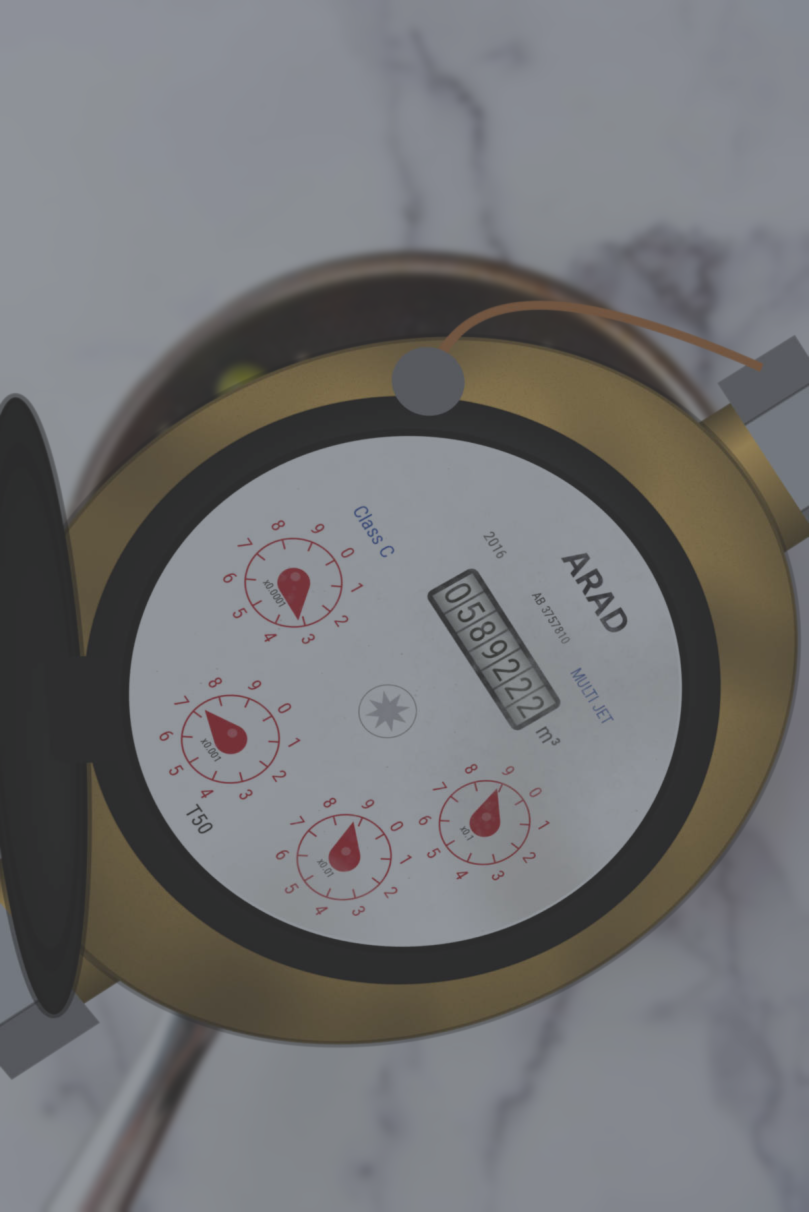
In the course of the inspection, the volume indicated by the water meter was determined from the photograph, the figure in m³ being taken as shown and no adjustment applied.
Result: 589222.8873 m³
